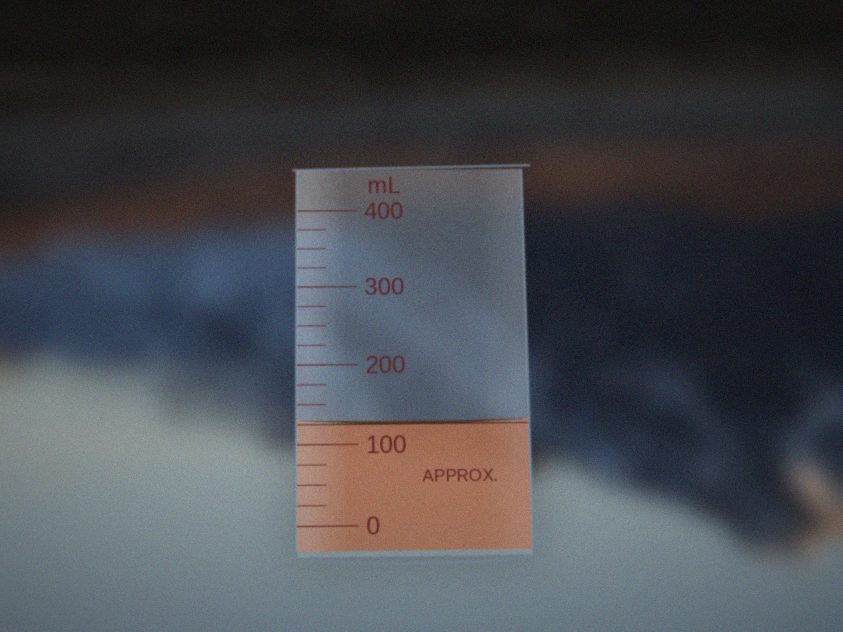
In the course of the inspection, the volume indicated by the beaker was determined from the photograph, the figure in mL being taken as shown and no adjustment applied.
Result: 125 mL
